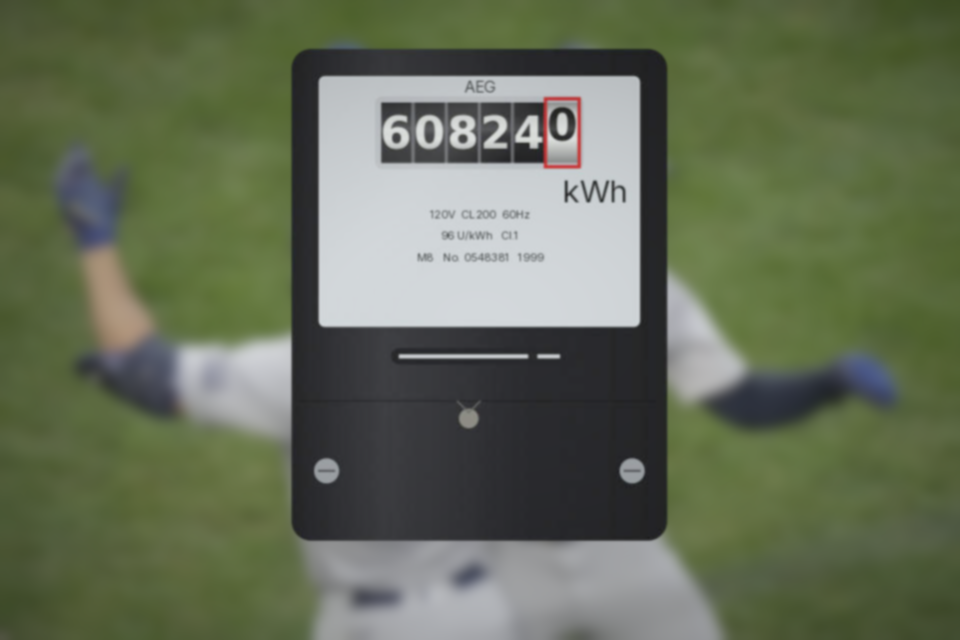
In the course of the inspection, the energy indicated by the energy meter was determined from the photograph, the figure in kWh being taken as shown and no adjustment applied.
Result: 60824.0 kWh
